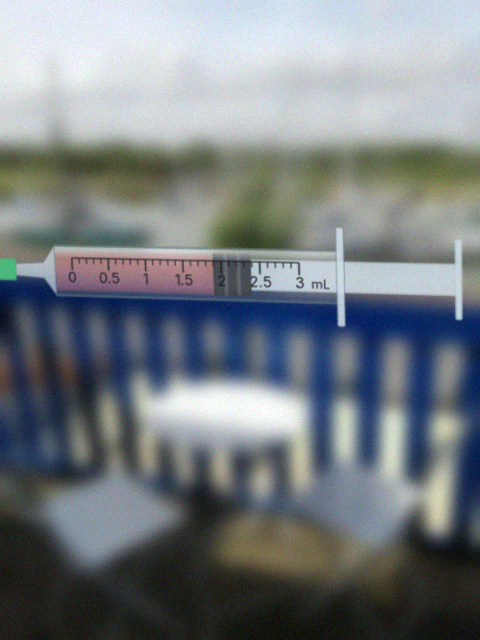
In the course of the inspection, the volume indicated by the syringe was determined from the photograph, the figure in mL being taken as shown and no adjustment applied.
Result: 1.9 mL
